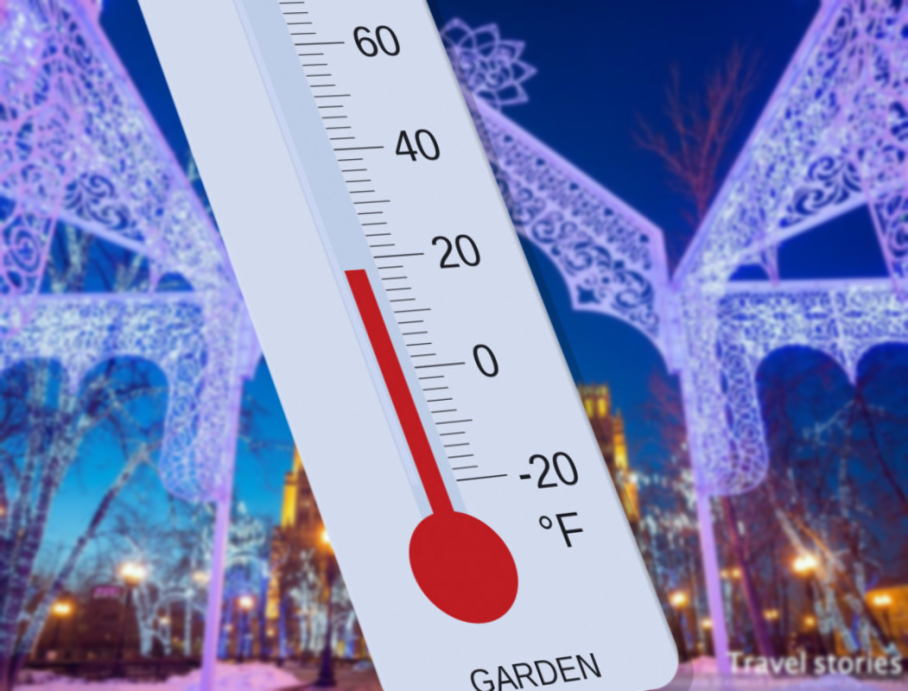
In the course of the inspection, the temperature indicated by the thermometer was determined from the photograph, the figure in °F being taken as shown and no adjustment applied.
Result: 18 °F
